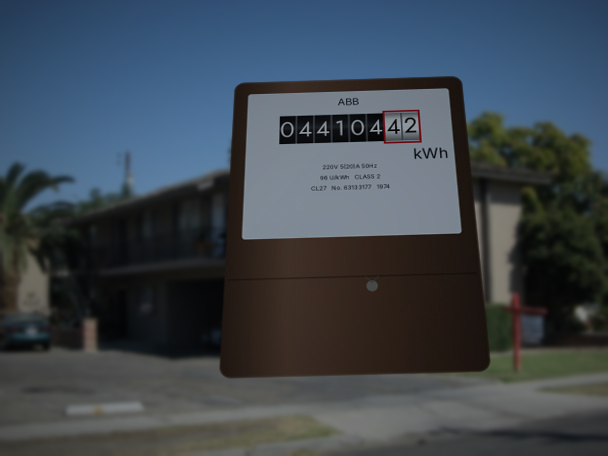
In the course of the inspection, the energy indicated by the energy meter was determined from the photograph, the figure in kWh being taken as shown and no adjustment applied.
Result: 44104.42 kWh
